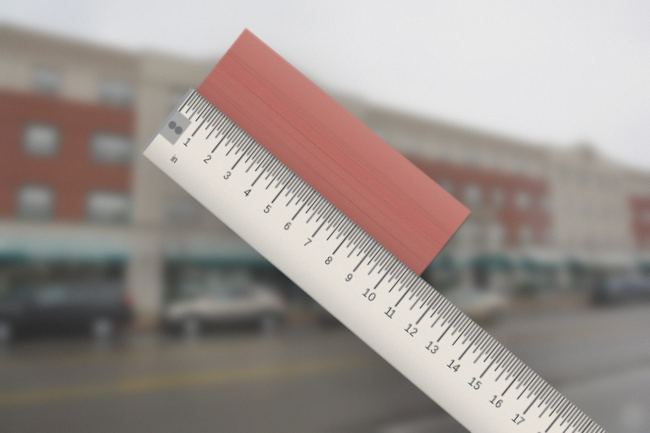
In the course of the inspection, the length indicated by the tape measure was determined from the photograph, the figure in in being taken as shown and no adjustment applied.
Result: 11 in
